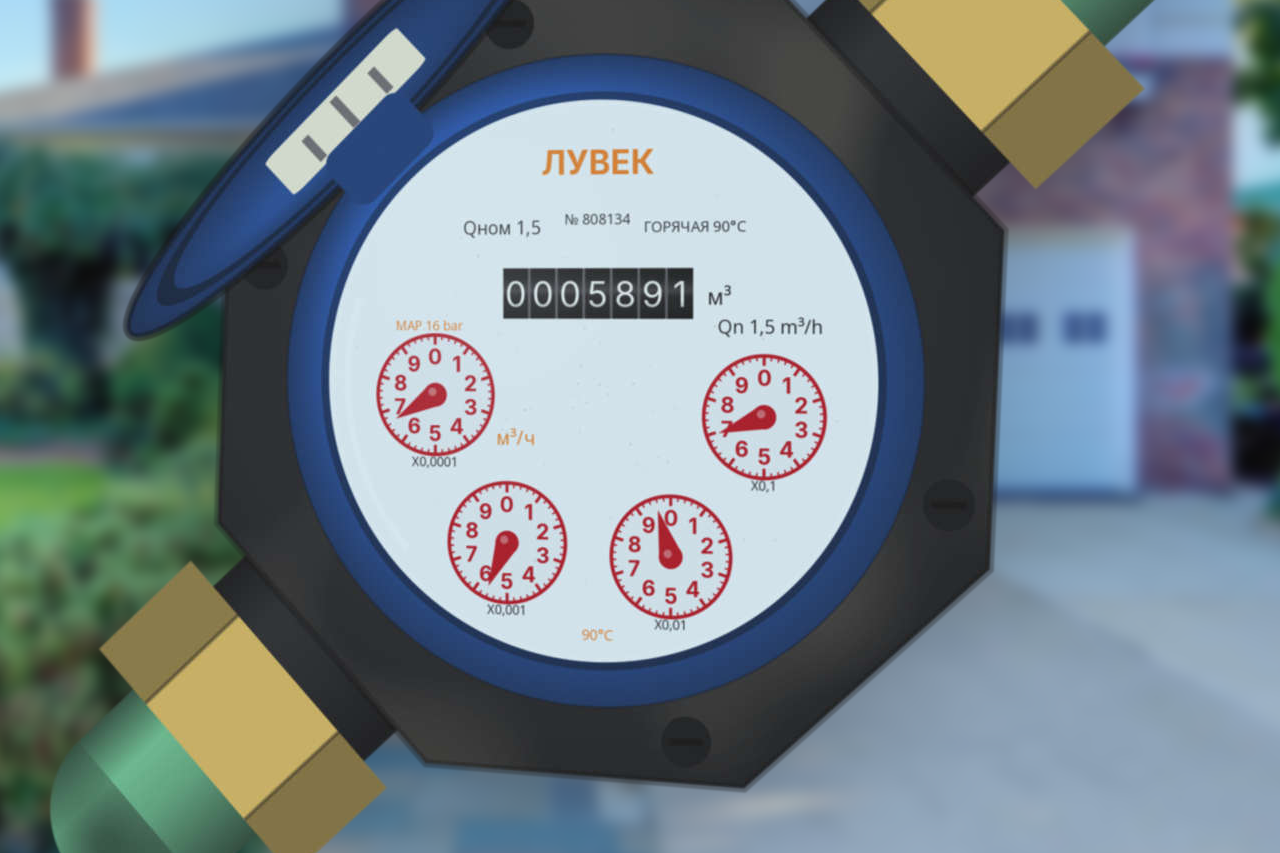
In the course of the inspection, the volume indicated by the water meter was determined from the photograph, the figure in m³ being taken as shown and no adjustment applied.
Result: 5891.6956 m³
